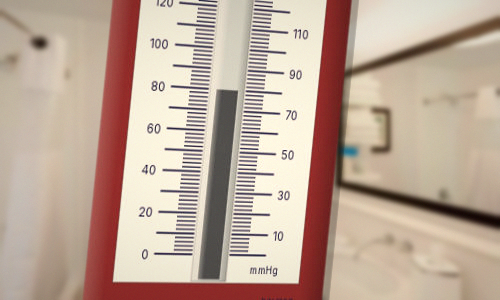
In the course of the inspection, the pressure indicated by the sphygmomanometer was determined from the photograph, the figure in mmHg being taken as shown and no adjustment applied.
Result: 80 mmHg
